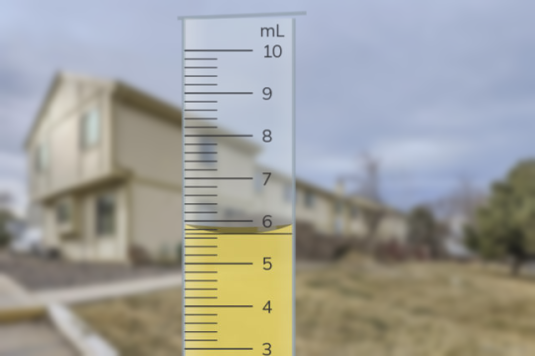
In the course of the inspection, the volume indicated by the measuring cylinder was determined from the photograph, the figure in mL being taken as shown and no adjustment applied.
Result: 5.7 mL
